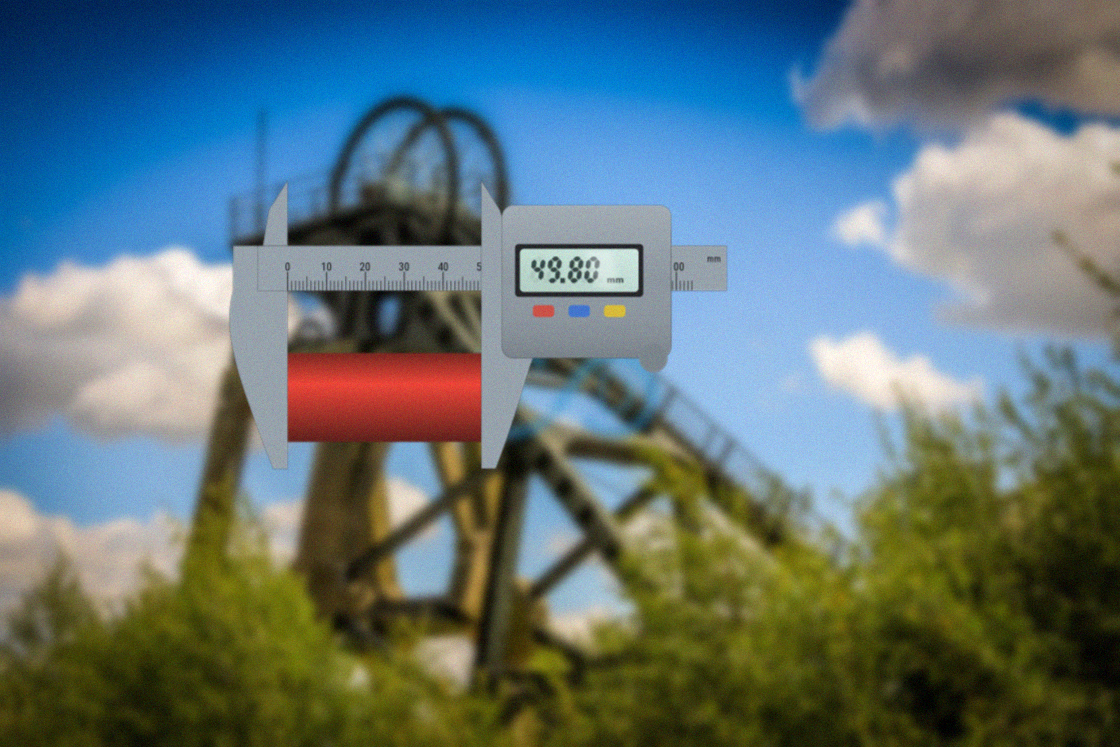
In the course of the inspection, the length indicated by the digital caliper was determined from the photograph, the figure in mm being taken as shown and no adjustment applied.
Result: 49.80 mm
